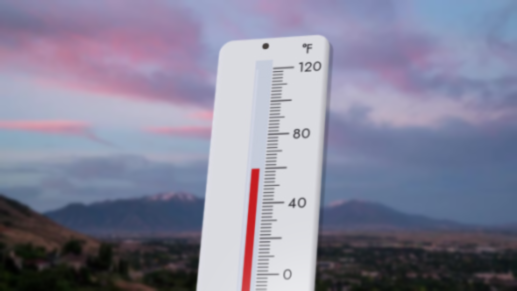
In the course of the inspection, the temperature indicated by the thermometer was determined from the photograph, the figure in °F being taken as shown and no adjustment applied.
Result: 60 °F
